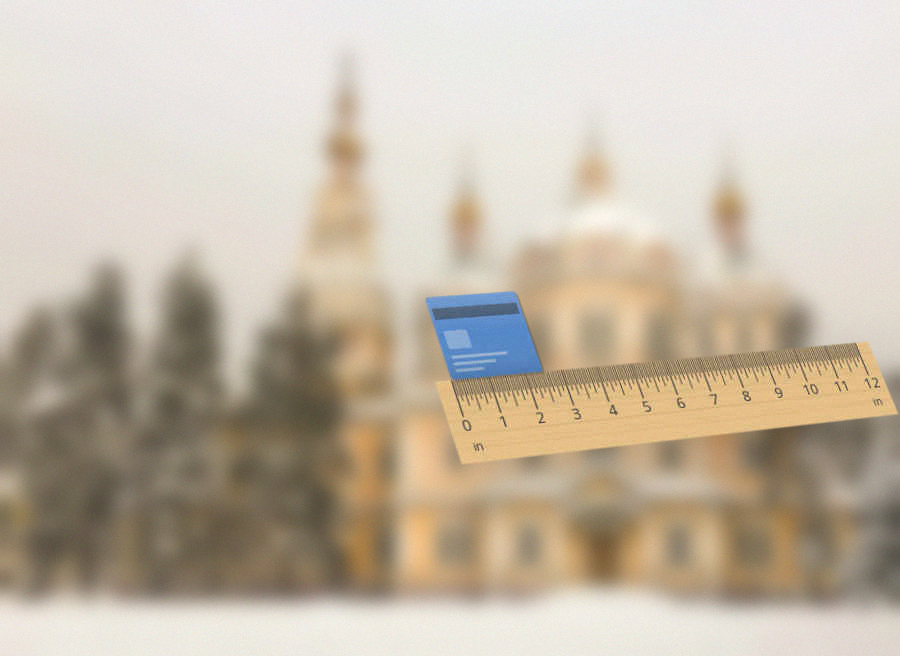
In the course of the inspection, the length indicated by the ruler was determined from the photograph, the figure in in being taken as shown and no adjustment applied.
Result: 2.5 in
